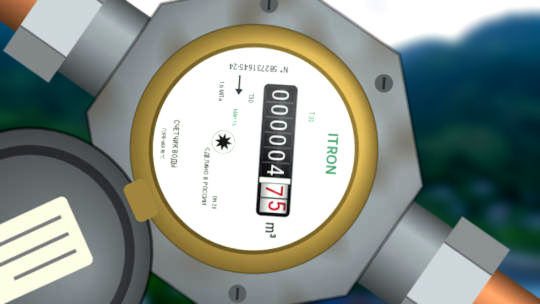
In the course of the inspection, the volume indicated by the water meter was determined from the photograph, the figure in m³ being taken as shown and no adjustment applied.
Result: 4.75 m³
